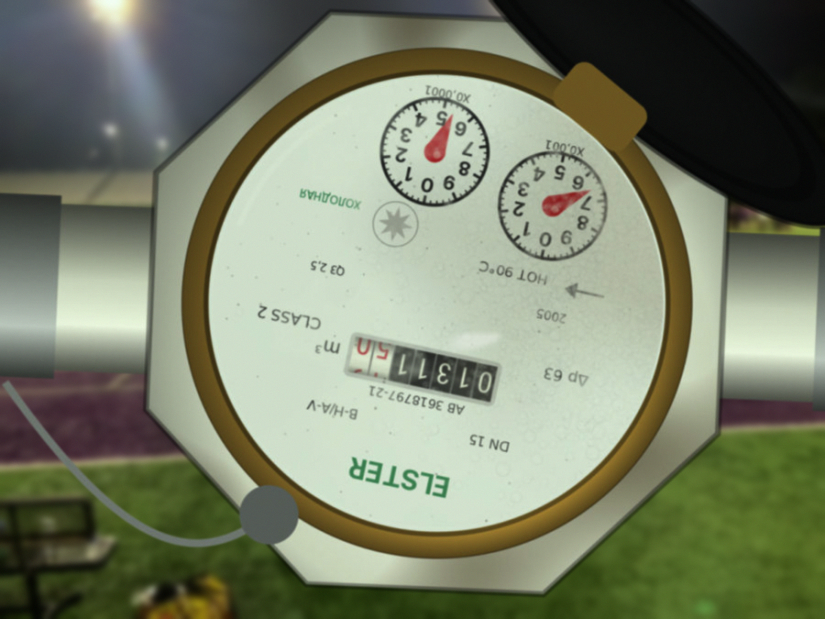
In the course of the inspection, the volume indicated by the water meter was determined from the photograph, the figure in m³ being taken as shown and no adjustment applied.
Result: 1311.4965 m³
